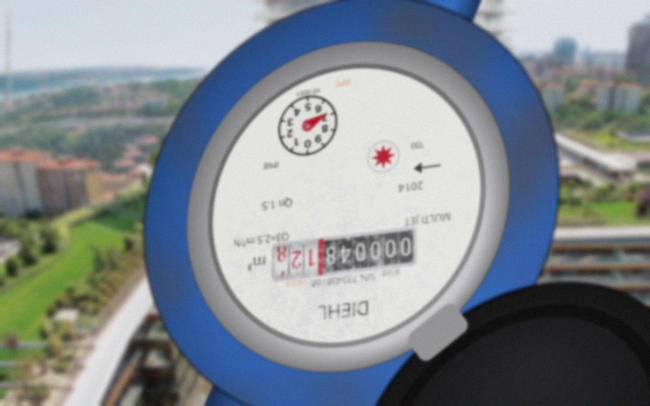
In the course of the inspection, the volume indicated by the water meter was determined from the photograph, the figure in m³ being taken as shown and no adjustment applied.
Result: 48.1276 m³
